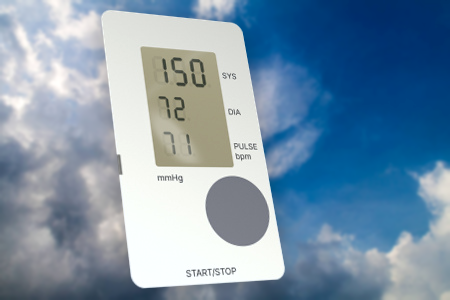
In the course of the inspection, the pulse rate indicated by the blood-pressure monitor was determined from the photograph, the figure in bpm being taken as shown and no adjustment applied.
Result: 71 bpm
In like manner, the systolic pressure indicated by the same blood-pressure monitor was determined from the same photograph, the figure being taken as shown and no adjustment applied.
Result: 150 mmHg
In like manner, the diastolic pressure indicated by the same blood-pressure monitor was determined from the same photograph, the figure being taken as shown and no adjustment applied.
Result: 72 mmHg
